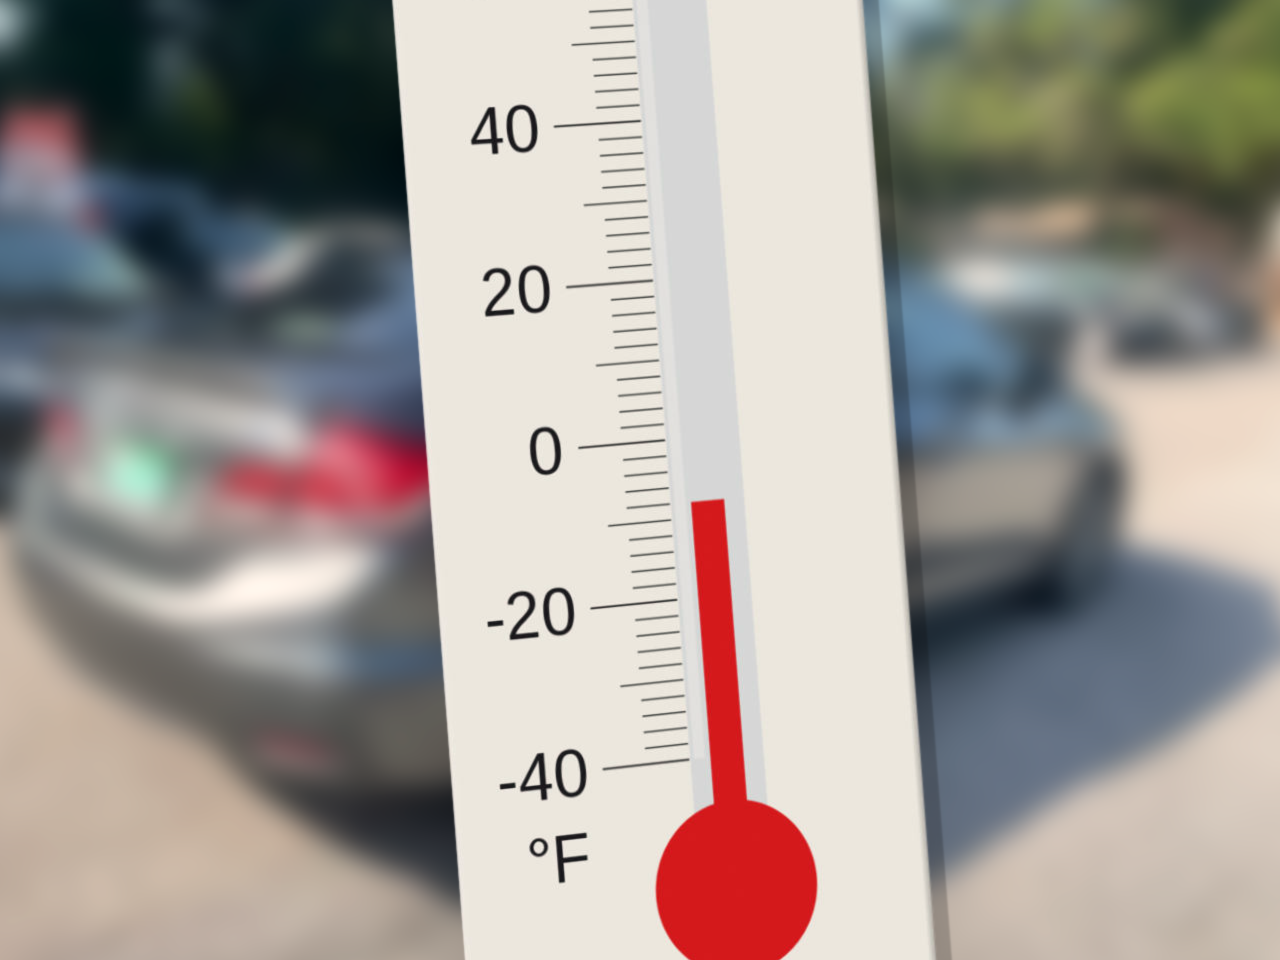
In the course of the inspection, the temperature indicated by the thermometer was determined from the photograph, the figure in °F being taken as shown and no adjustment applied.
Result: -8 °F
